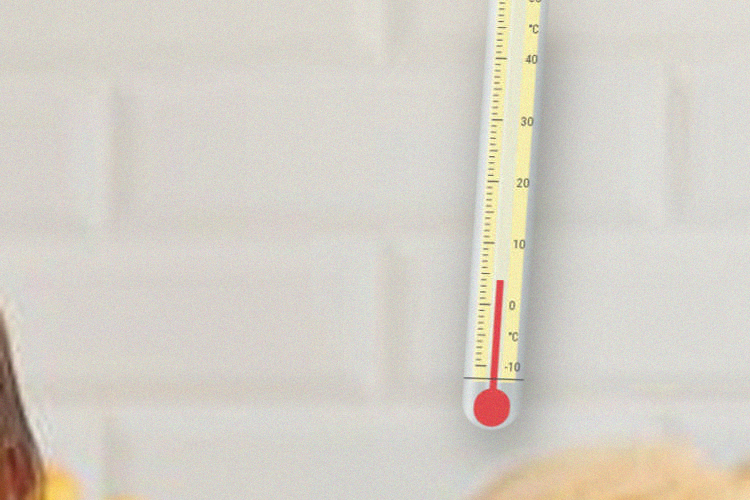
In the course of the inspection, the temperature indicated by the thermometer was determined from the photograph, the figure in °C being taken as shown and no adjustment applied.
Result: 4 °C
